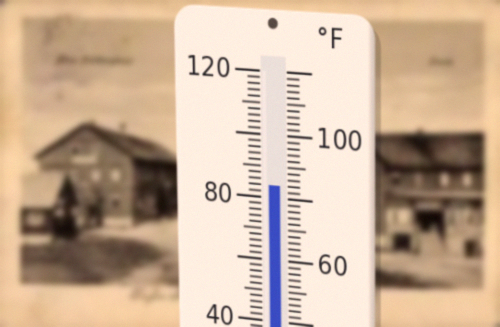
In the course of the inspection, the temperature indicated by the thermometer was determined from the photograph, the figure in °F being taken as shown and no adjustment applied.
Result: 84 °F
